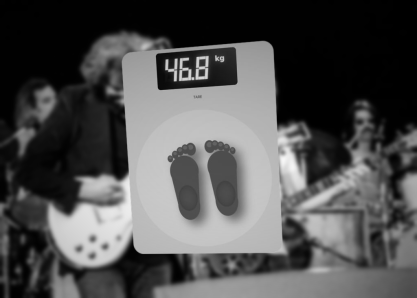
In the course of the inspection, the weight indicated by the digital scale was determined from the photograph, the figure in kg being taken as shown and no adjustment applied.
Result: 46.8 kg
